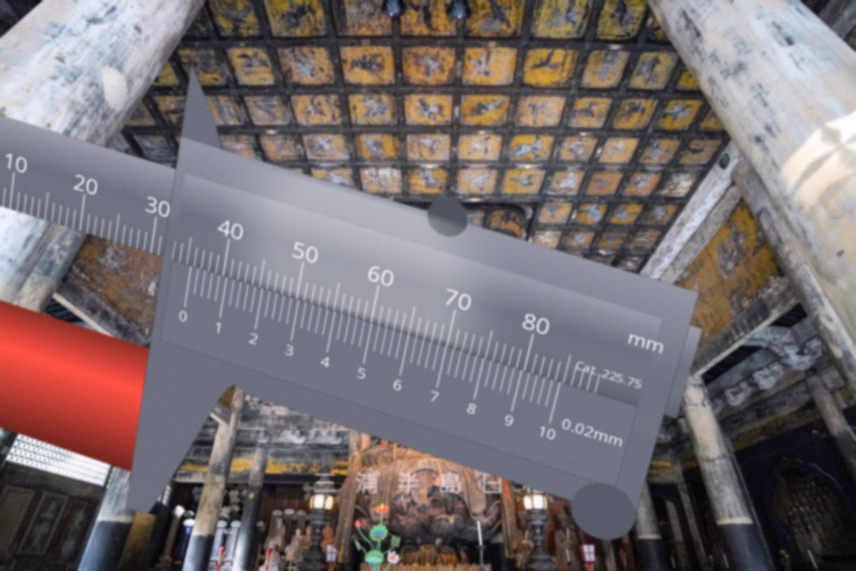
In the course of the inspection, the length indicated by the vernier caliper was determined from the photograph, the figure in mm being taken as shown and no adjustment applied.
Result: 35.6 mm
